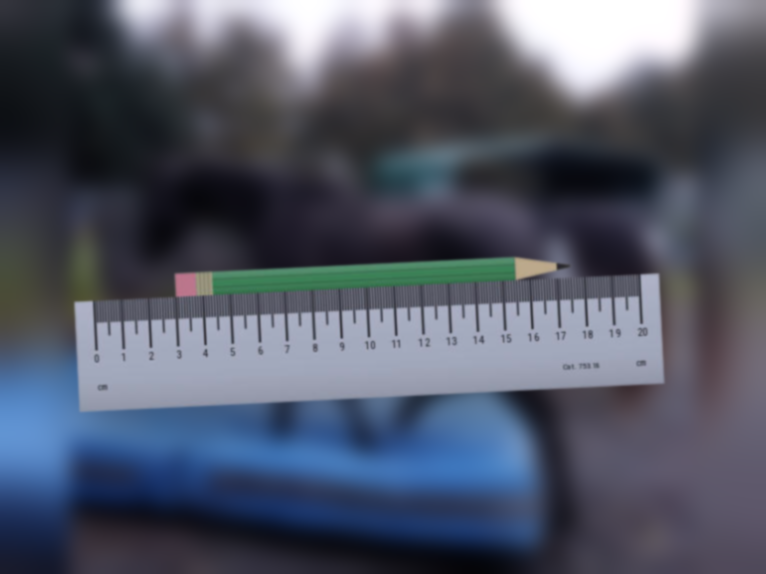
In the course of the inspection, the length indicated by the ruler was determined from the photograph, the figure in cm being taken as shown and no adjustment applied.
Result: 14.5 cm
